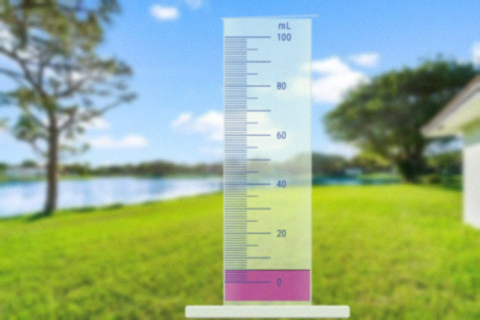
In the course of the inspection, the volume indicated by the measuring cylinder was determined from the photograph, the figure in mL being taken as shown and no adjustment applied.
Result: 5 mL
